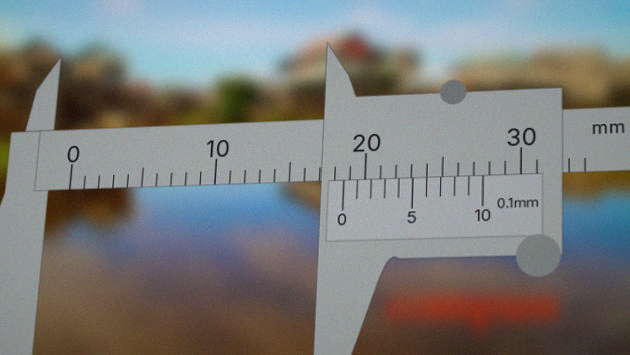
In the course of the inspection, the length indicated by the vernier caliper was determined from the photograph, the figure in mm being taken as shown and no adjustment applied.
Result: 18.6 mm
